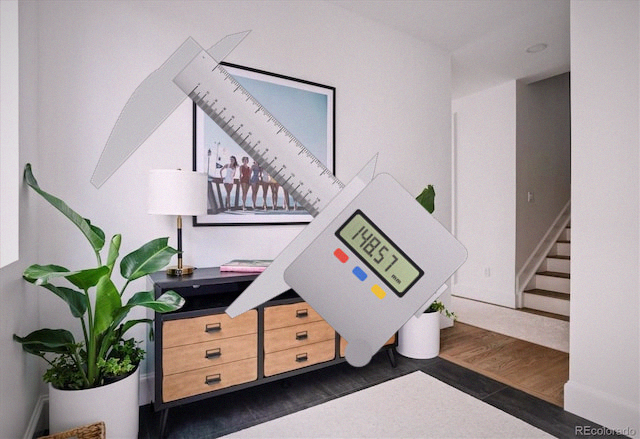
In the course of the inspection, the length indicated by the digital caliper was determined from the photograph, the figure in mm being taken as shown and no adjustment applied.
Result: 148.57 mm
